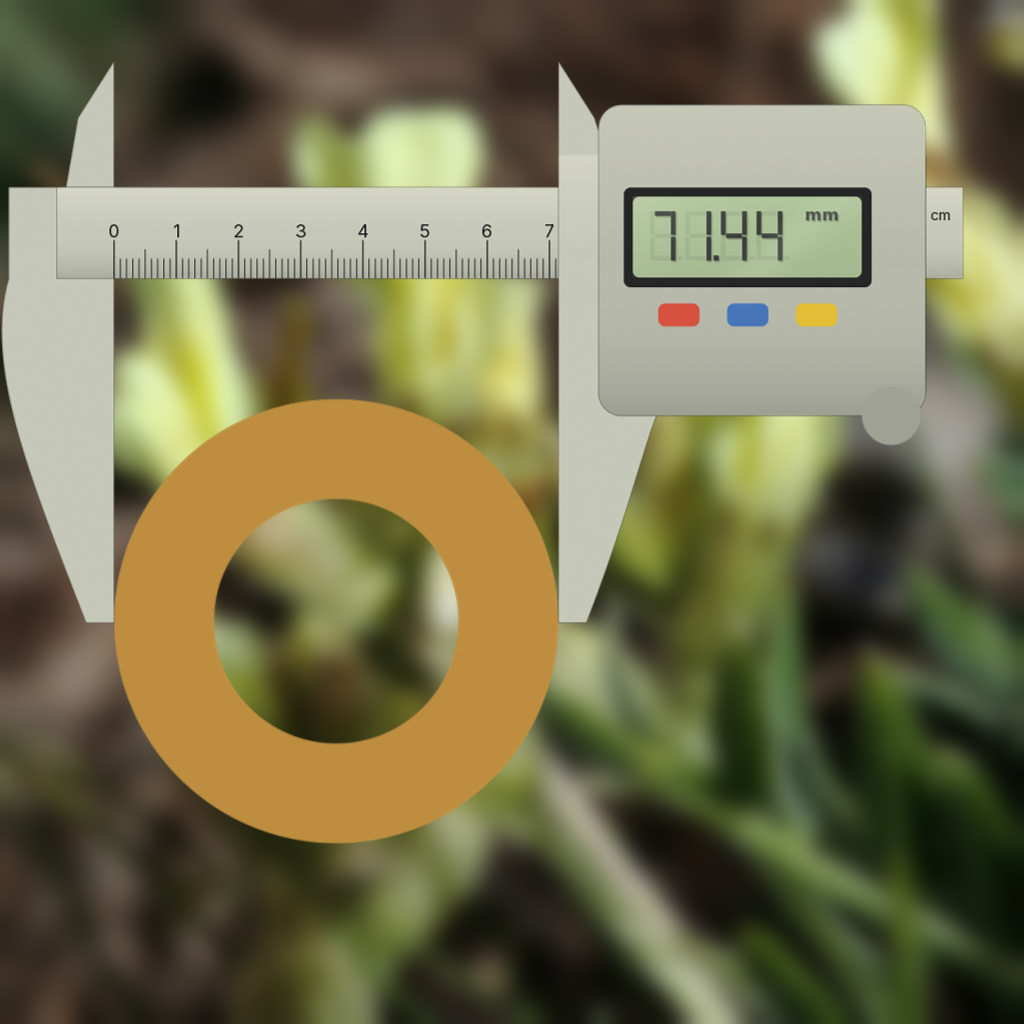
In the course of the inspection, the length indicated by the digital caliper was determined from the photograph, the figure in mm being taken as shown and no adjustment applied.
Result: 71.44 mm
